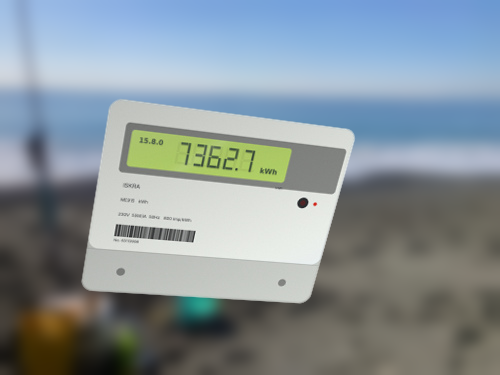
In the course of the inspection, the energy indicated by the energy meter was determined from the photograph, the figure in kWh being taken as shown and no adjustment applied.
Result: 7362.7 kWh
